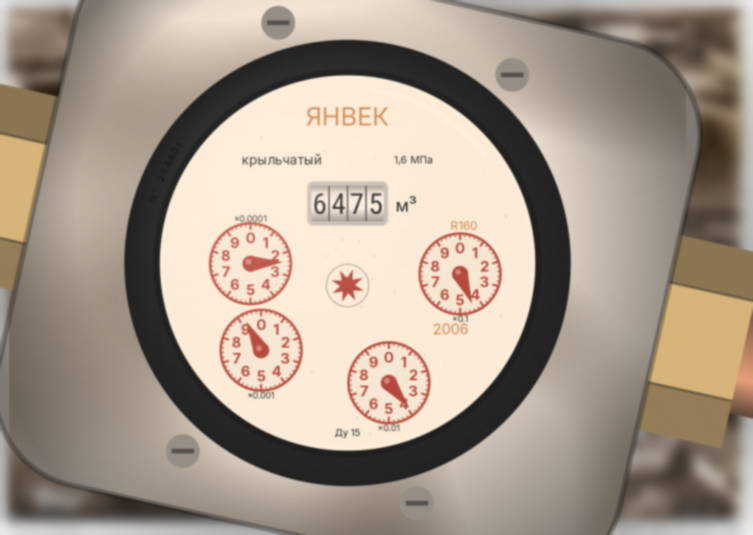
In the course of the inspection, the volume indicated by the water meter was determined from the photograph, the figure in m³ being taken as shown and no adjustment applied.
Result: 6475.4392 m³
